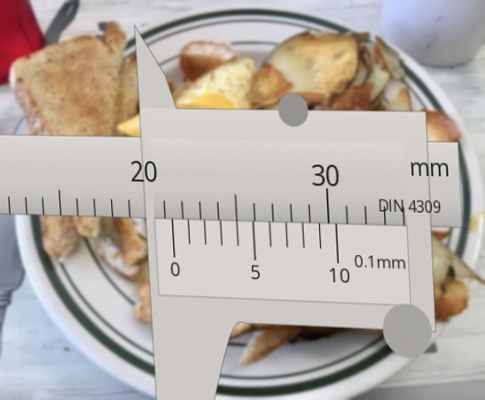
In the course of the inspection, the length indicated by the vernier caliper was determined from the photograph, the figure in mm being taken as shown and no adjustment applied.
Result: 21.4 mm
